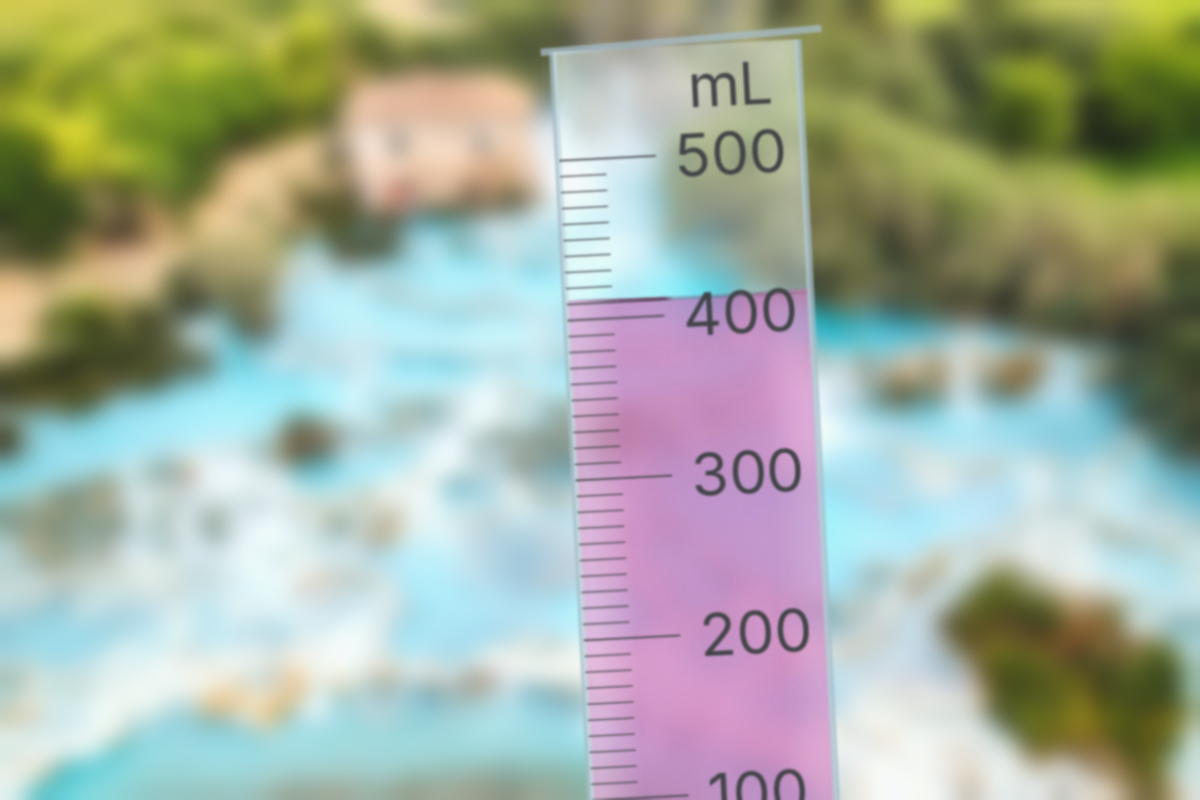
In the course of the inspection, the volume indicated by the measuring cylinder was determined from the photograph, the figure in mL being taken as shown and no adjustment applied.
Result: 410 mL
